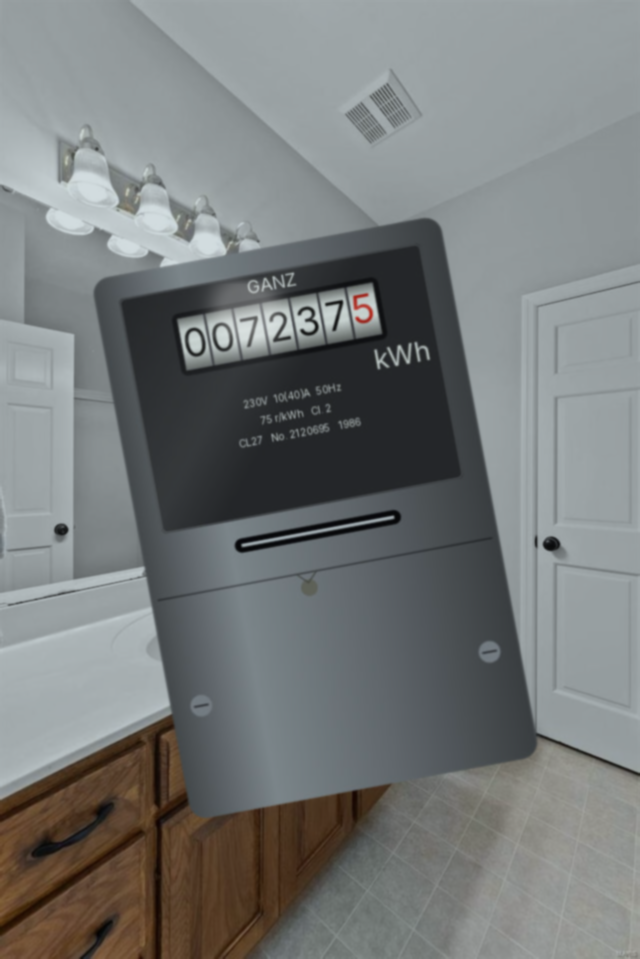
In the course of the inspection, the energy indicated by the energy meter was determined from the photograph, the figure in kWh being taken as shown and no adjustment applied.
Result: 7237.5 kWh
